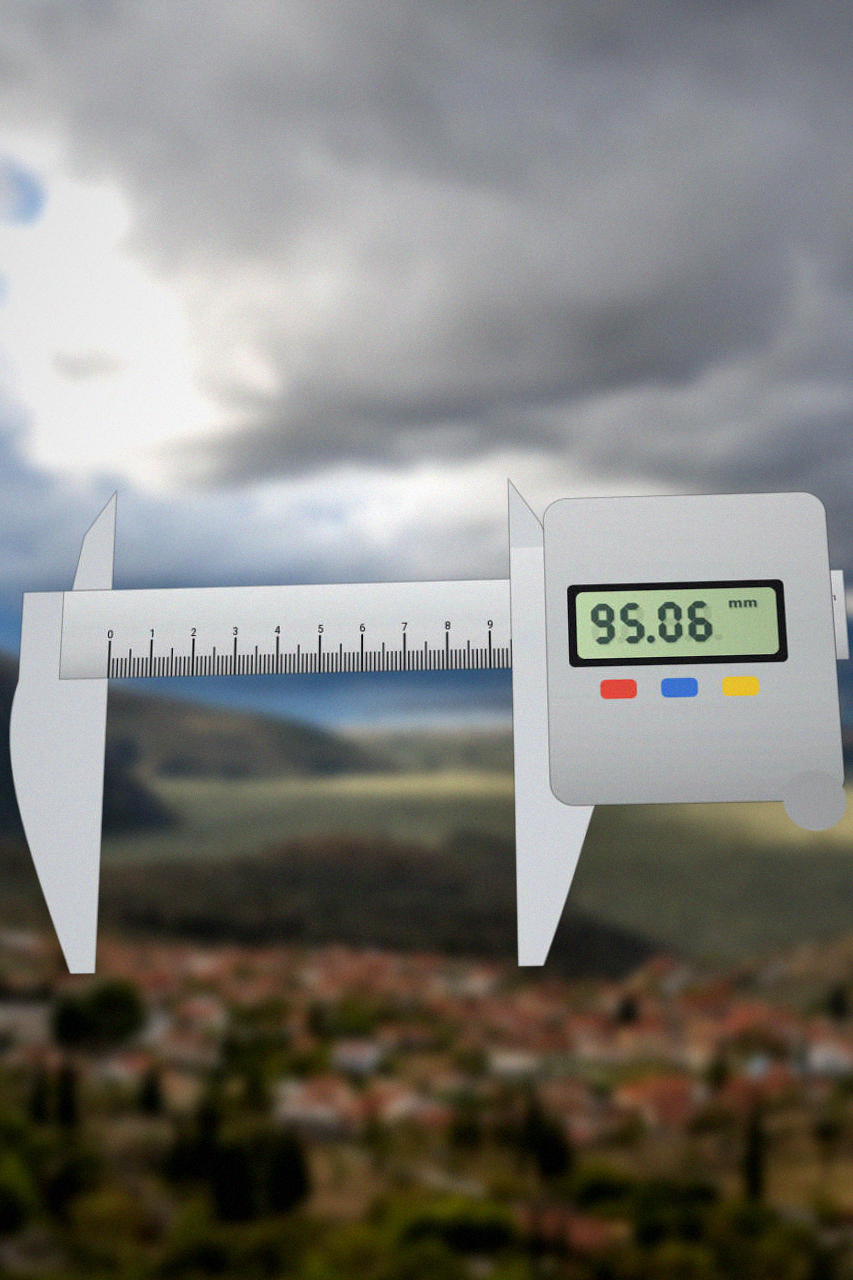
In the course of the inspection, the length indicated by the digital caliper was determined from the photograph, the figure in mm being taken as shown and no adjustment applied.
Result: 95.06 mm
